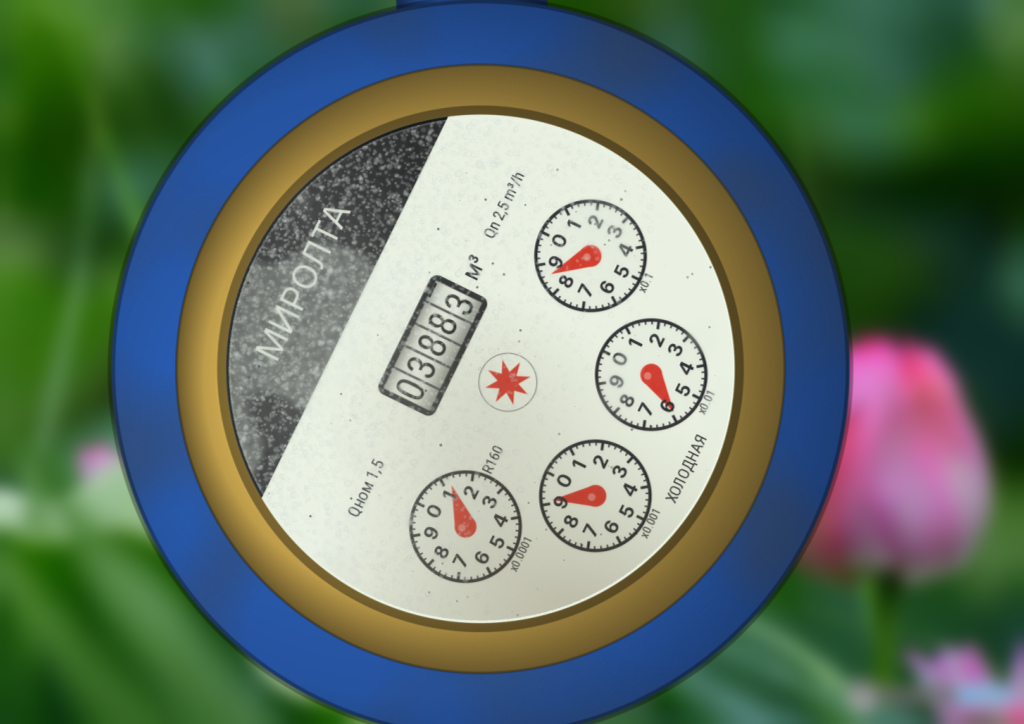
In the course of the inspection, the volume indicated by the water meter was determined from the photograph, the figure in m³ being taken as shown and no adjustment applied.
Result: 3882.8591 m³
